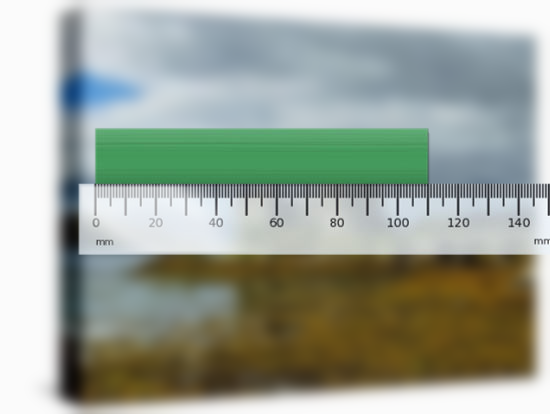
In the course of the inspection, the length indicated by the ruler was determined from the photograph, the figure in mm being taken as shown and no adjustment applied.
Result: 110 mm
